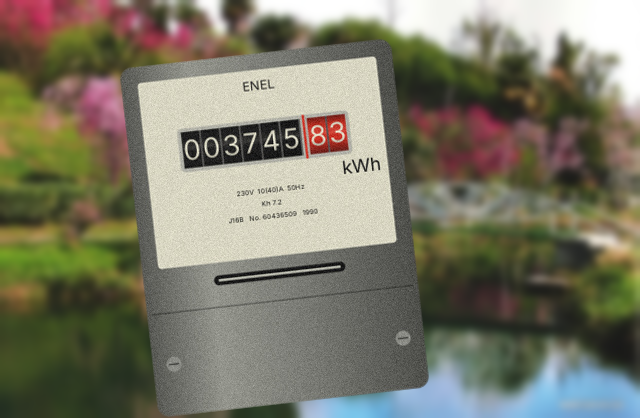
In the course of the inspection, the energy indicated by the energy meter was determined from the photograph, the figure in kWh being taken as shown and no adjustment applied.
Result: 3745.83 kWh
